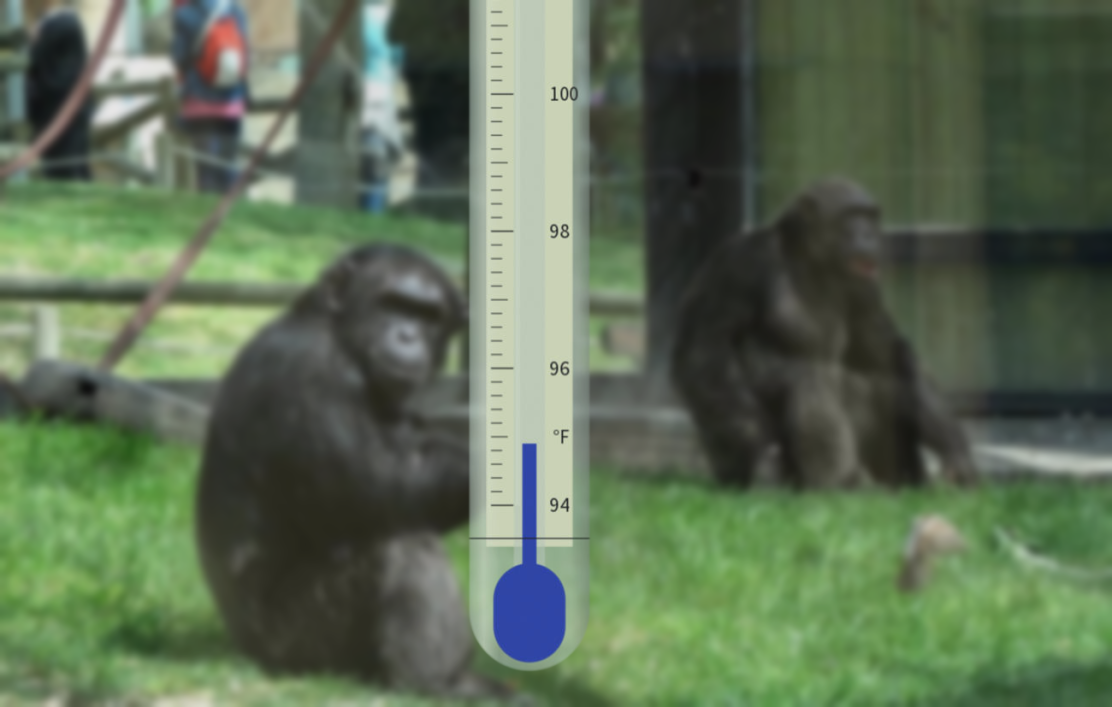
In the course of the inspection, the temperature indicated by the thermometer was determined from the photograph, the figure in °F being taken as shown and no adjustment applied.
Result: 94.9 °F
